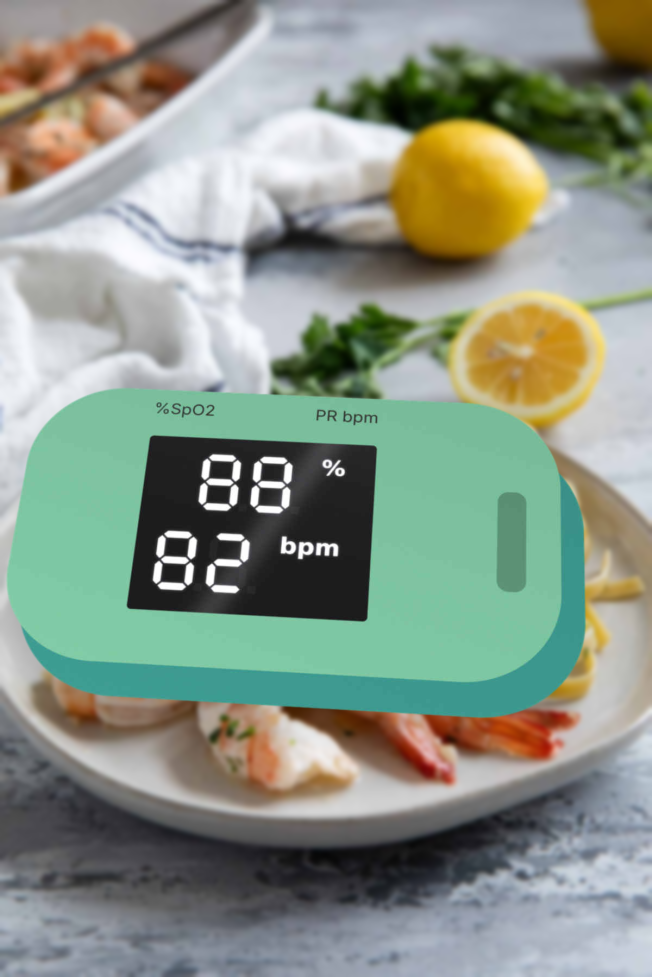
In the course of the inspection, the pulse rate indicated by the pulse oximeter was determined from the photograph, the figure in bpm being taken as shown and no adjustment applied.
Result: 82 bpm
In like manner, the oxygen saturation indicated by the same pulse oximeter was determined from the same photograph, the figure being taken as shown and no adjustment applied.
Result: 88 %
